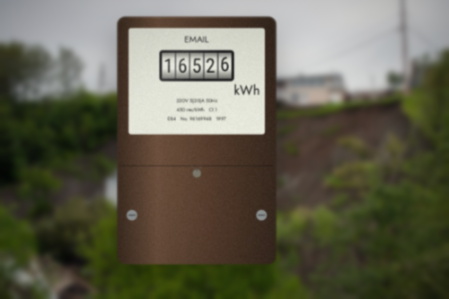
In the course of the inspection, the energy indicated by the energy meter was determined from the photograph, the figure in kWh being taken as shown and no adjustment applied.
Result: 16526 kWh
